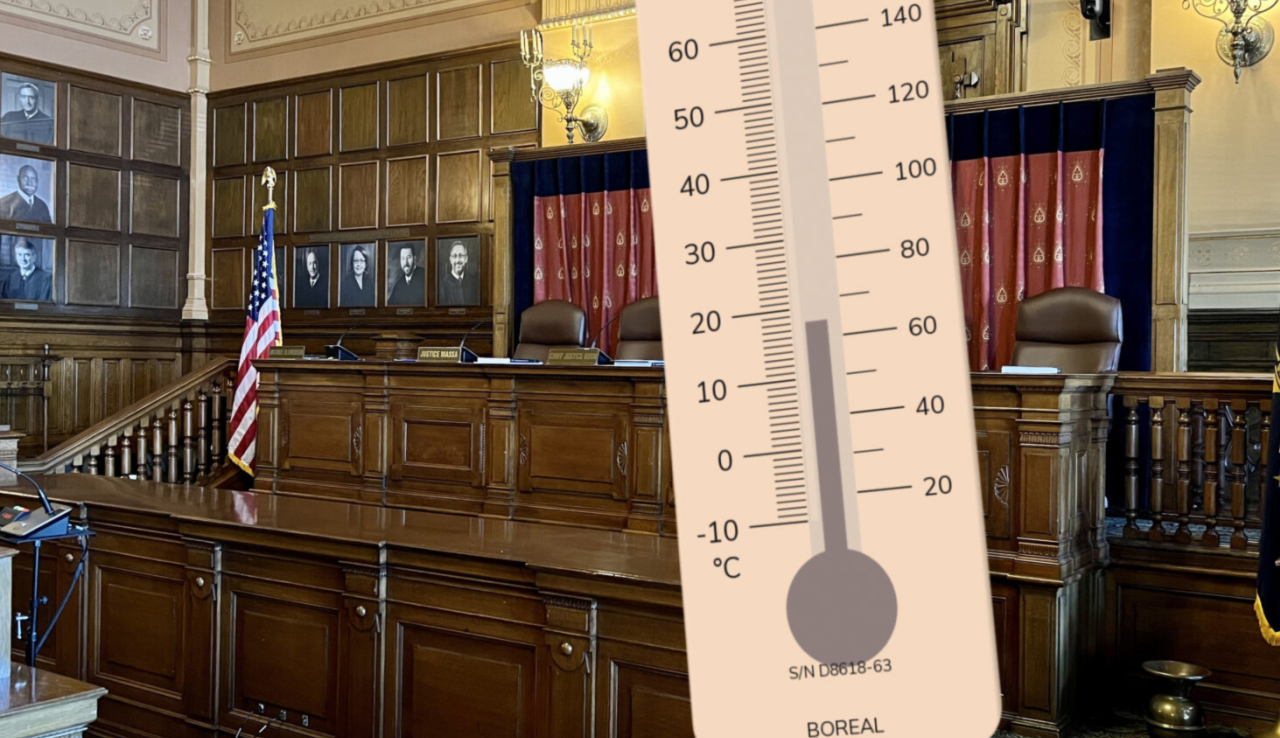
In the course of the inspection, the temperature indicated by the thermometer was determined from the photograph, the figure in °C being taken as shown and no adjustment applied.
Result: 18 °C
